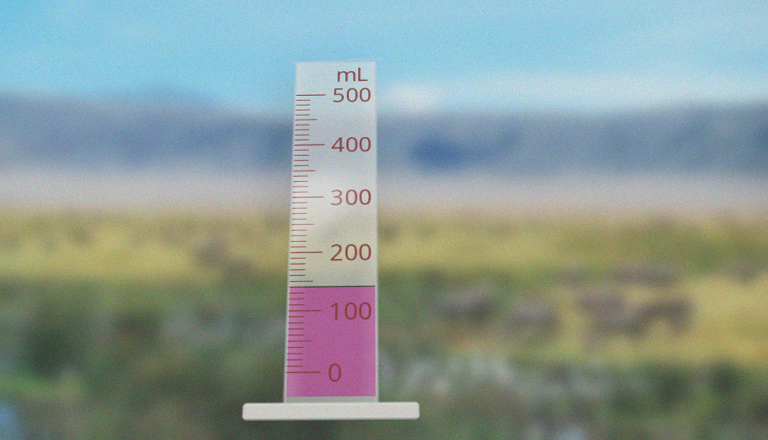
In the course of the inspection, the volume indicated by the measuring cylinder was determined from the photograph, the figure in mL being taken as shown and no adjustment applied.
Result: 140 mL
